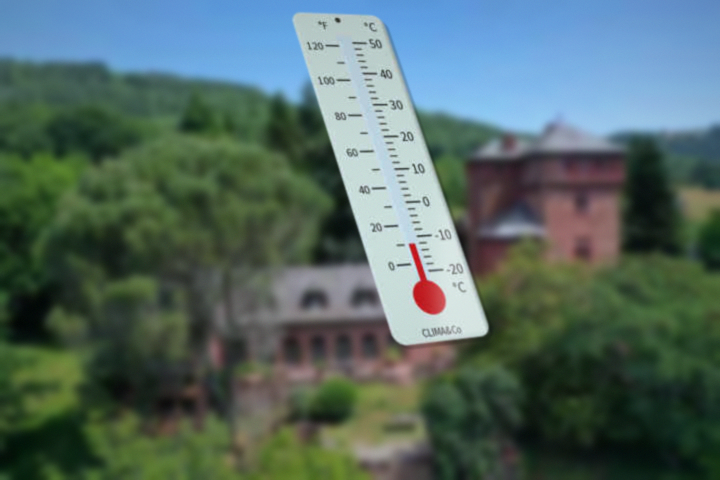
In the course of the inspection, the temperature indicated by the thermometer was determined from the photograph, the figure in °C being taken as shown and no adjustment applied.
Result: -12 °C
